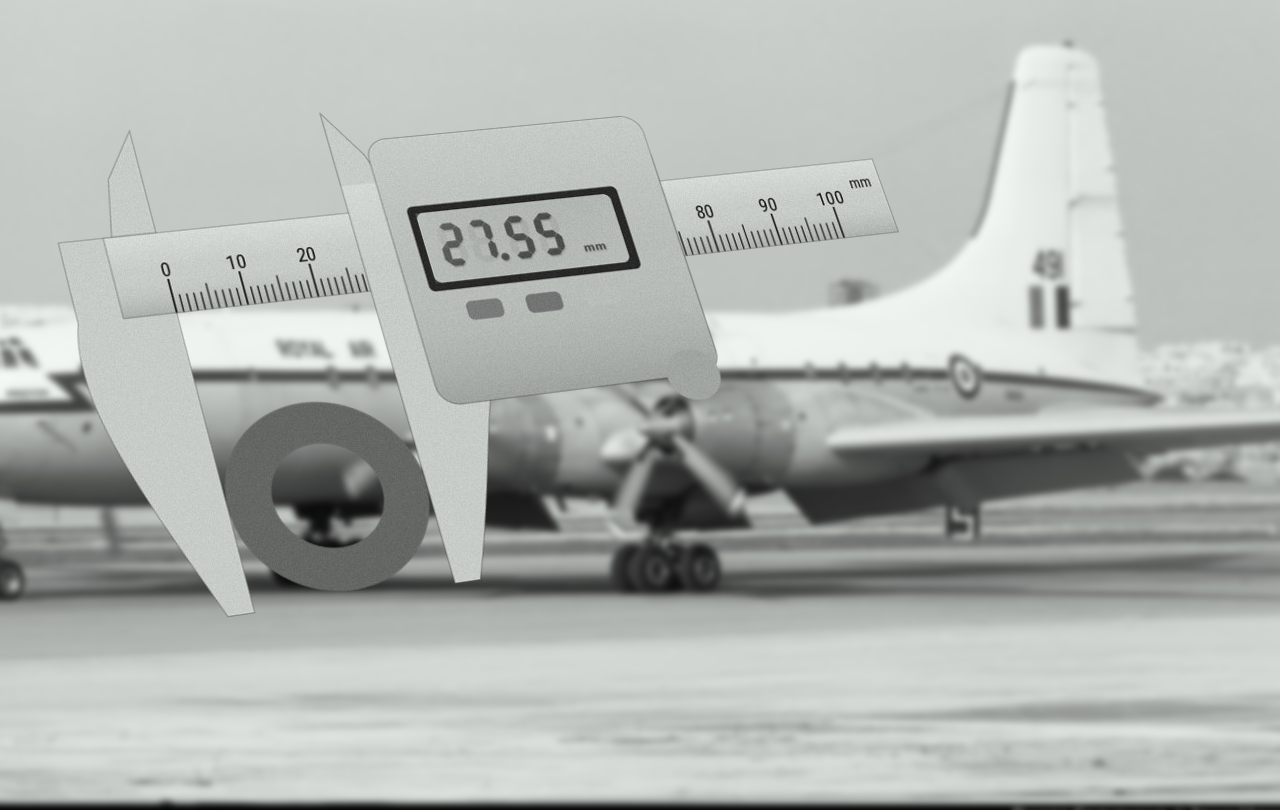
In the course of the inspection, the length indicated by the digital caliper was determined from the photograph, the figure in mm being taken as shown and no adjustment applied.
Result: 27.55 mm
